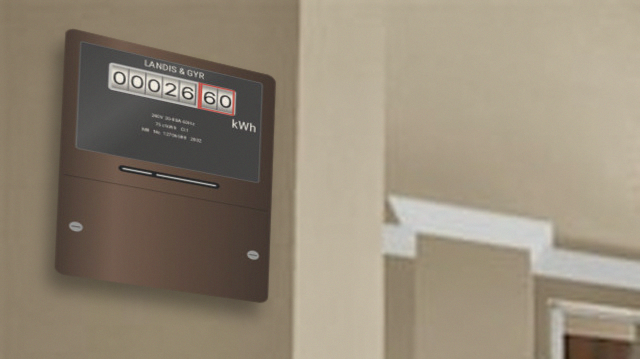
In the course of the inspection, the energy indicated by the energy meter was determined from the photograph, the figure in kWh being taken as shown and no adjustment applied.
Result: 26.60 kWh
